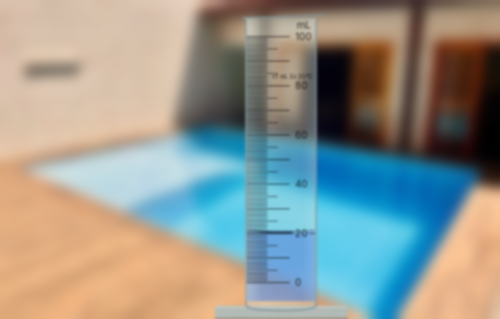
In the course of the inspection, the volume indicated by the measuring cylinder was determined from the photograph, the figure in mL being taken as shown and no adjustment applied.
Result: 20 mL
